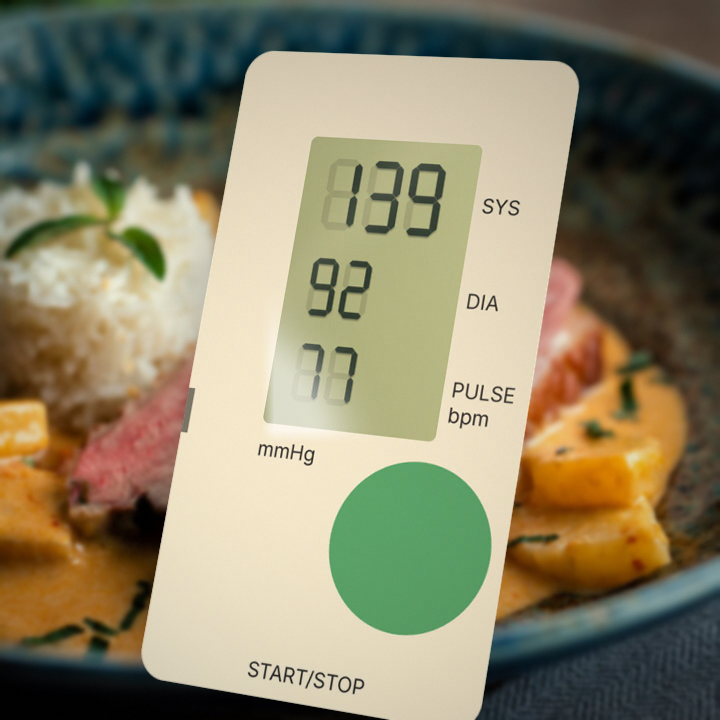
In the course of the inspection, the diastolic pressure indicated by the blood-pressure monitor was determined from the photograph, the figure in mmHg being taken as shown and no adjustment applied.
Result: 92 mmHg
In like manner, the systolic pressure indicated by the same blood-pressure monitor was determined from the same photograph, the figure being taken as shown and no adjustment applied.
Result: 139 mmHg
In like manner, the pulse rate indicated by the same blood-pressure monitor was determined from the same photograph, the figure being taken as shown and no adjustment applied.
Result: 77 bpm
